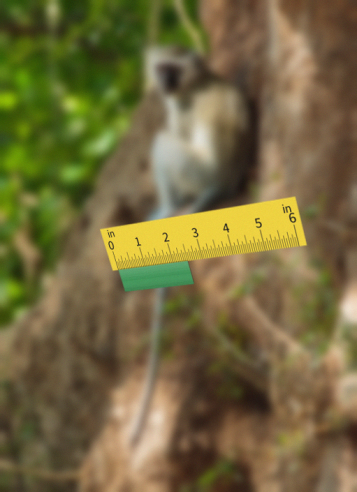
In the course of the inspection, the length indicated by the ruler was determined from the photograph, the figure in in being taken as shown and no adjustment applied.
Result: 2.5 in
